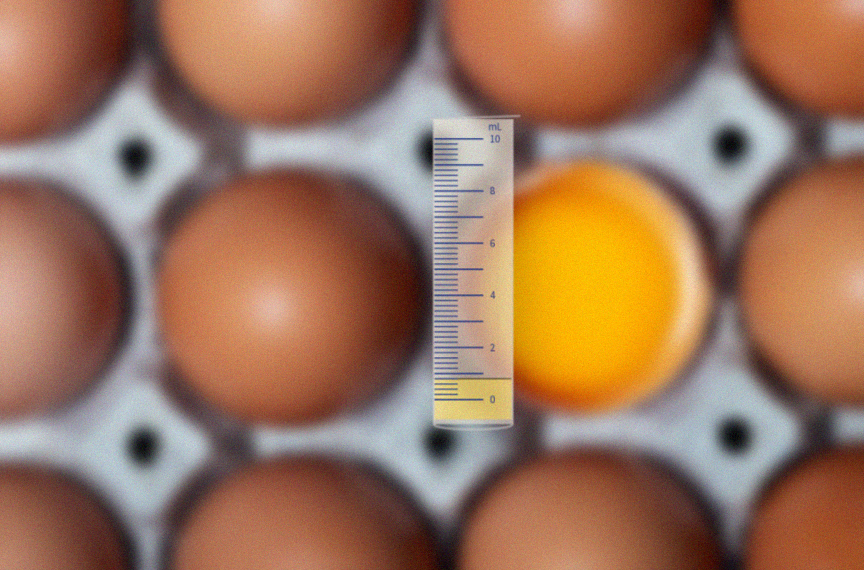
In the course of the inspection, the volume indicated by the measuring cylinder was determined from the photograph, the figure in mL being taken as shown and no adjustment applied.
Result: 0.8 mL
